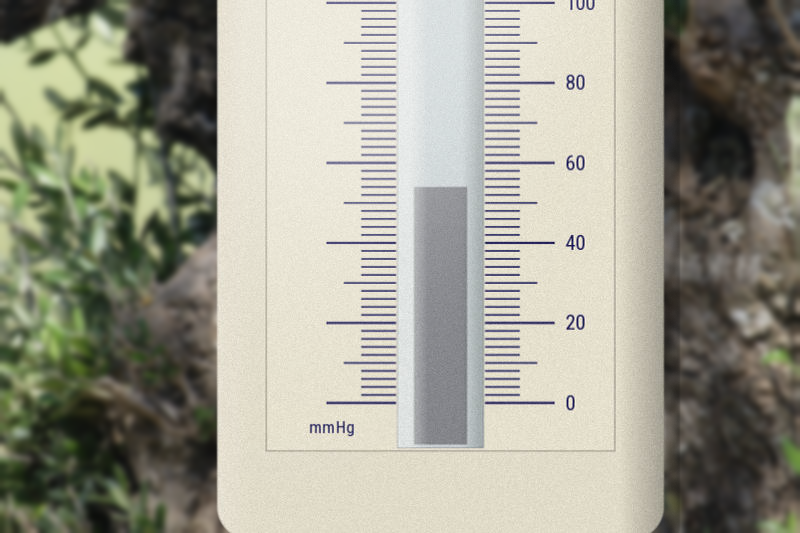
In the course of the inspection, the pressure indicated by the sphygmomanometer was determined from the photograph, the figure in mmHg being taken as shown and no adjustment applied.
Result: 54 mmHg
